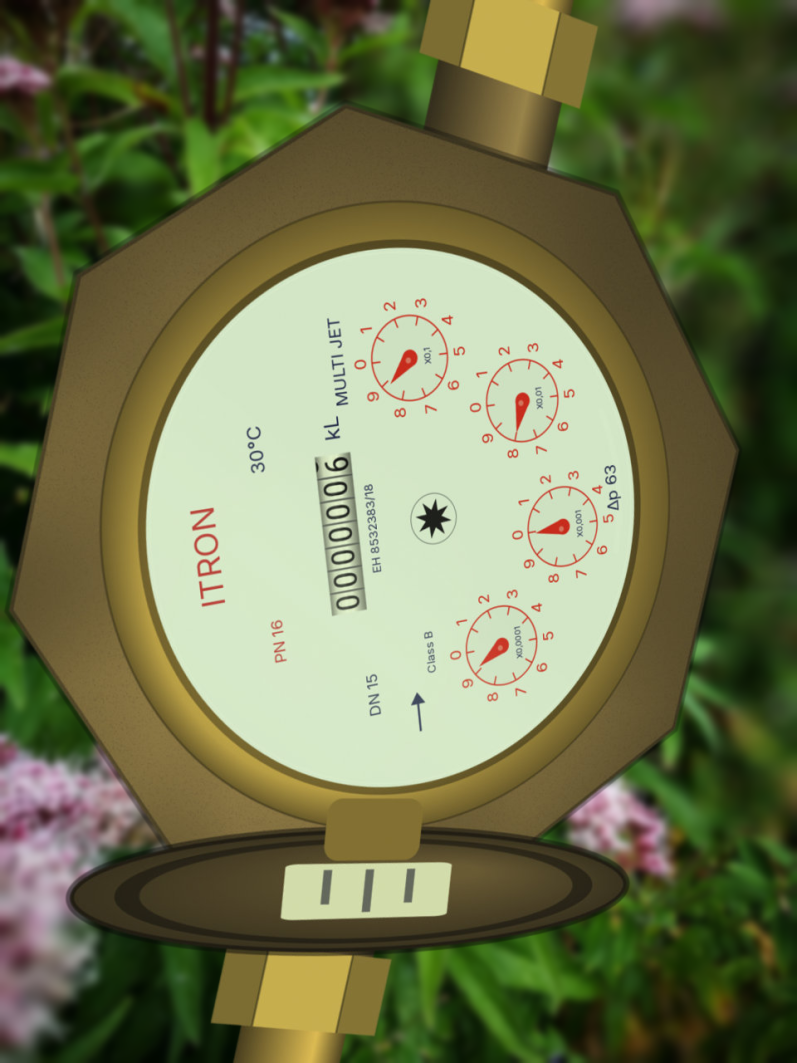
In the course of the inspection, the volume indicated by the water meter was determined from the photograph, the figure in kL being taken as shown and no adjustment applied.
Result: 5.8799 kL
